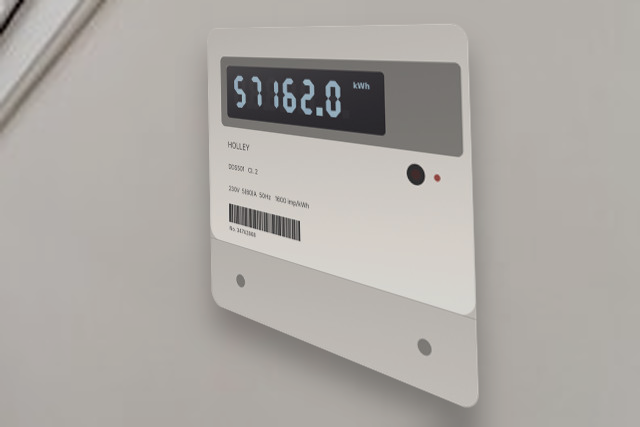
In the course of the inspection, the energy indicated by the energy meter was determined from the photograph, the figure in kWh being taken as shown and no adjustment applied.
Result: 57162.0 kWh
